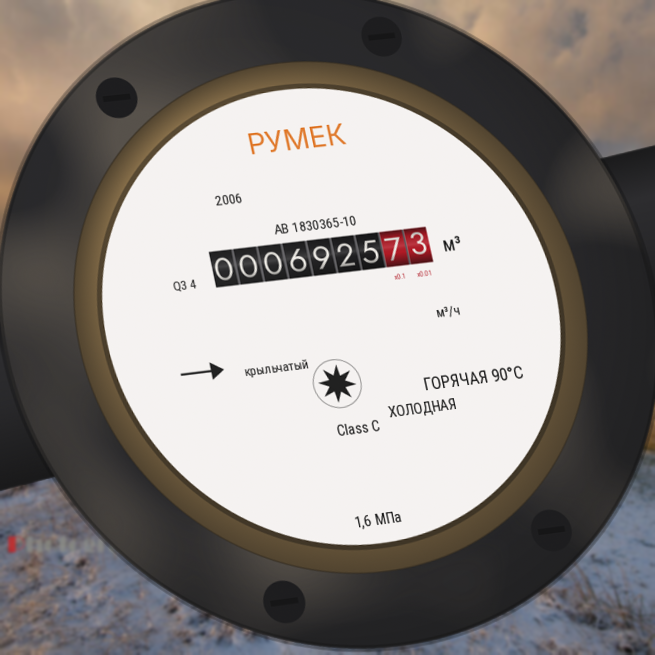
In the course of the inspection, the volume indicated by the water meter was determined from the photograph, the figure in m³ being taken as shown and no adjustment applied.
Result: 6925.73 m³
